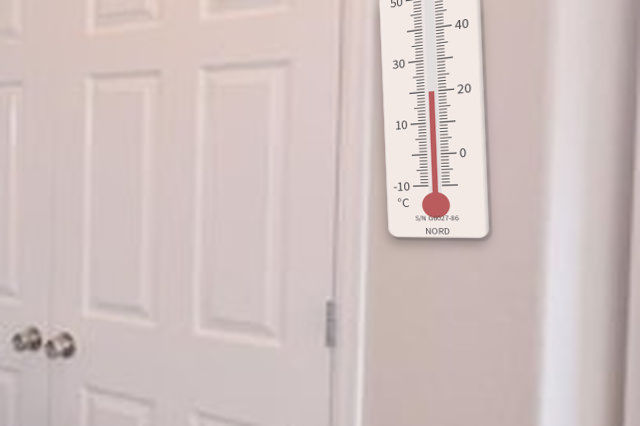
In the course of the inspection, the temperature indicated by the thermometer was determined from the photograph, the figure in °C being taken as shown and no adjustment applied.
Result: 20 °C
